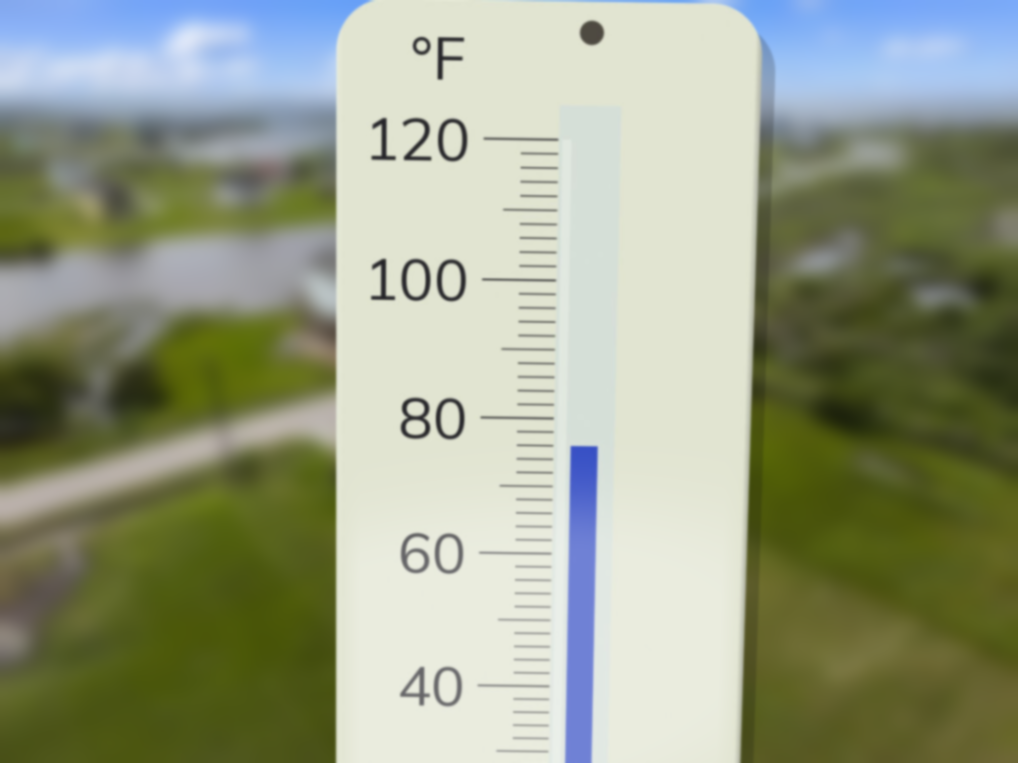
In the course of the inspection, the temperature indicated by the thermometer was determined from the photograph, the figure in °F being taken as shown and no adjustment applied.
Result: 76 °F
